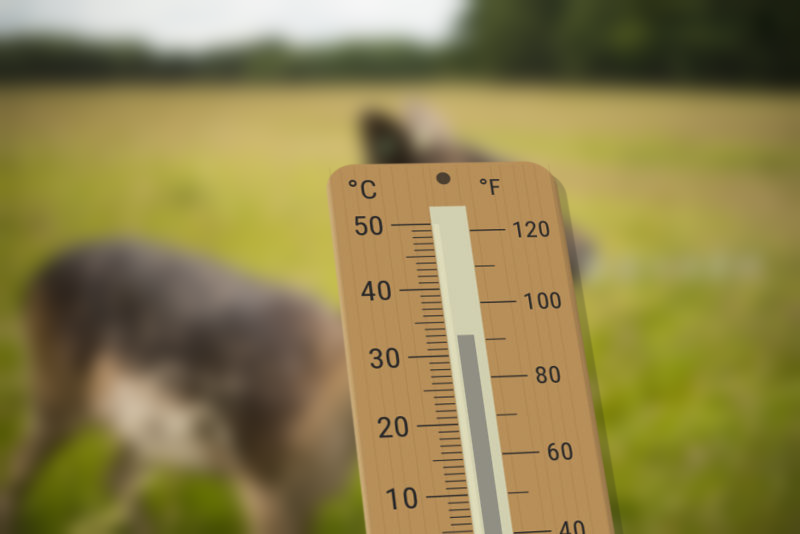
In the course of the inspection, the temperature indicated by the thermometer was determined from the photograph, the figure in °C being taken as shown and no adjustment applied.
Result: 33 °C
